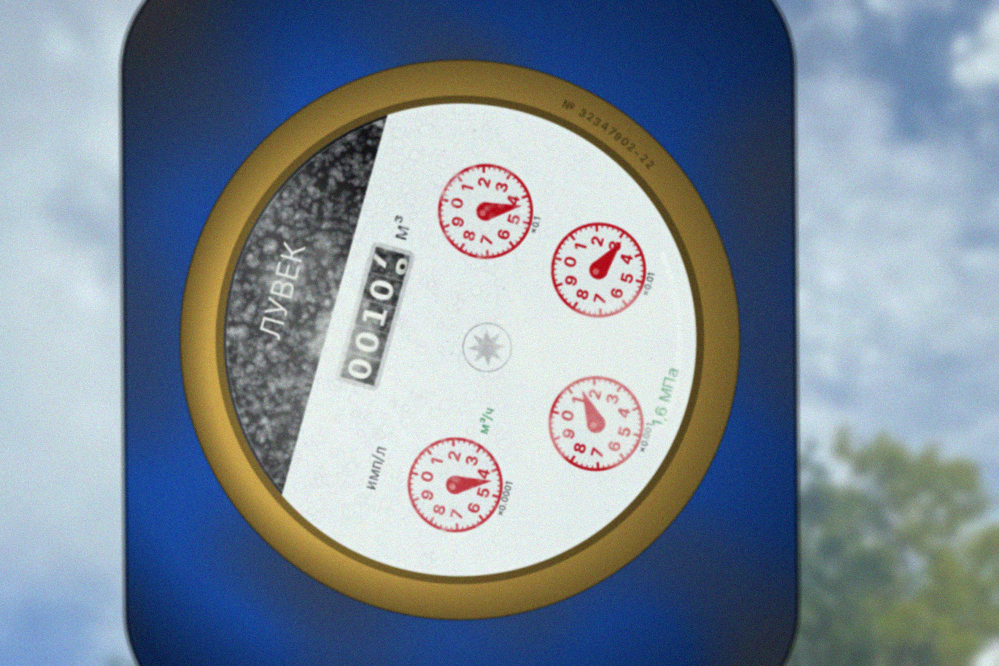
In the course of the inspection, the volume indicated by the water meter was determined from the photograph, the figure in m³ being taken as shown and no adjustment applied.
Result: 107.4314 m³
